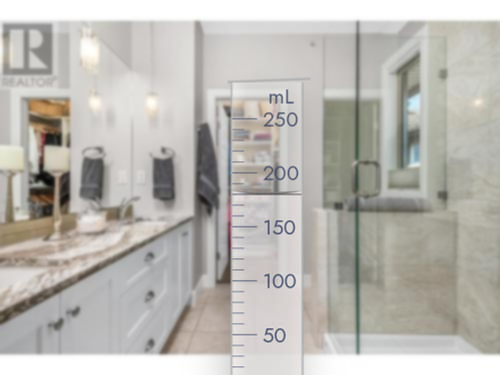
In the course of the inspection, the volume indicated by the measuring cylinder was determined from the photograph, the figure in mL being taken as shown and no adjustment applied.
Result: 180 mL
